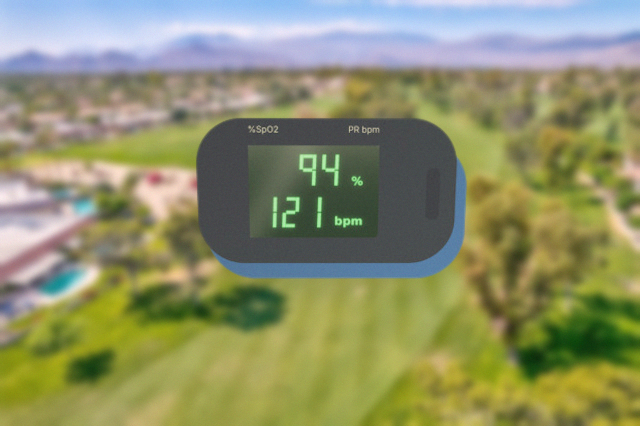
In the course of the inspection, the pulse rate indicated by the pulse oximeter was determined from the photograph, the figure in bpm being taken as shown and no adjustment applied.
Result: 121 bpm
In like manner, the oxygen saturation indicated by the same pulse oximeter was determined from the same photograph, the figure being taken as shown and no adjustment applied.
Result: 94 %
